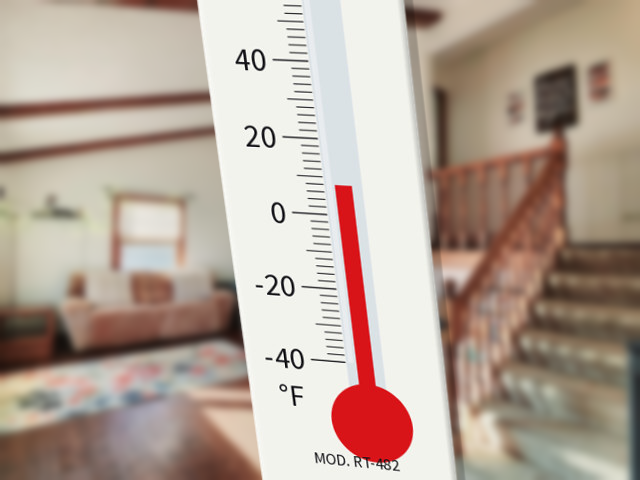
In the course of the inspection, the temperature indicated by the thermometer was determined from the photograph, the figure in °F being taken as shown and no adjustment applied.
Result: 8 °F
